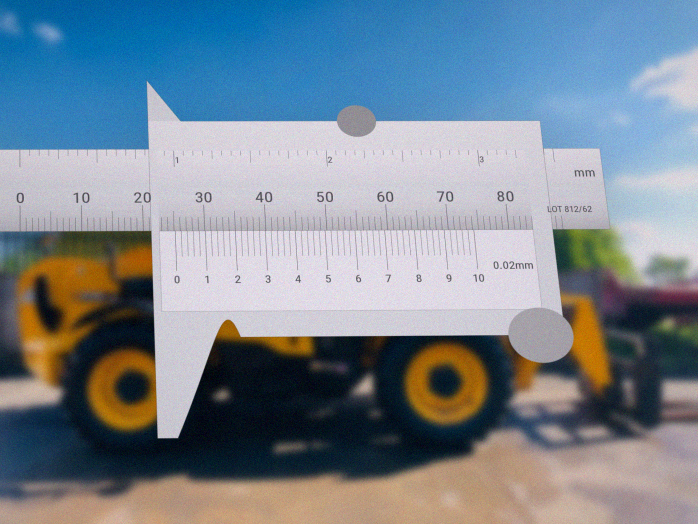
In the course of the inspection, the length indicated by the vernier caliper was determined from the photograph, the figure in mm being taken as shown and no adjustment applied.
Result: 25.2 mm
